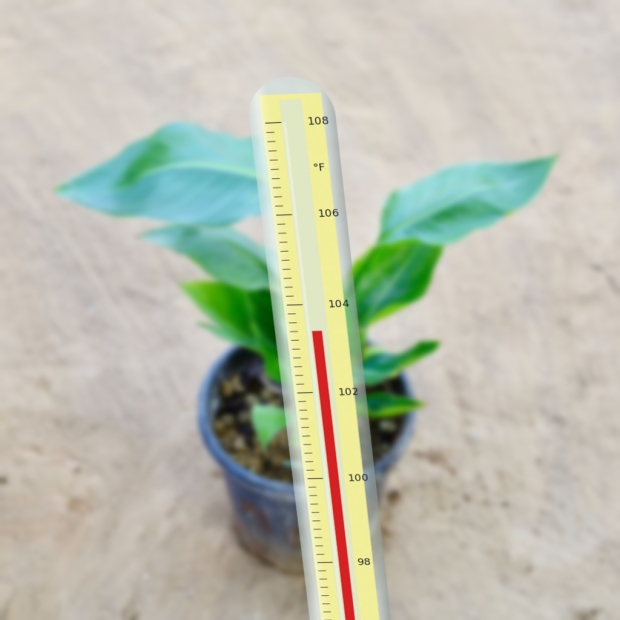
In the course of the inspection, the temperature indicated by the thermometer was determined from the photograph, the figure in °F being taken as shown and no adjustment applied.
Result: 103.4 °F
